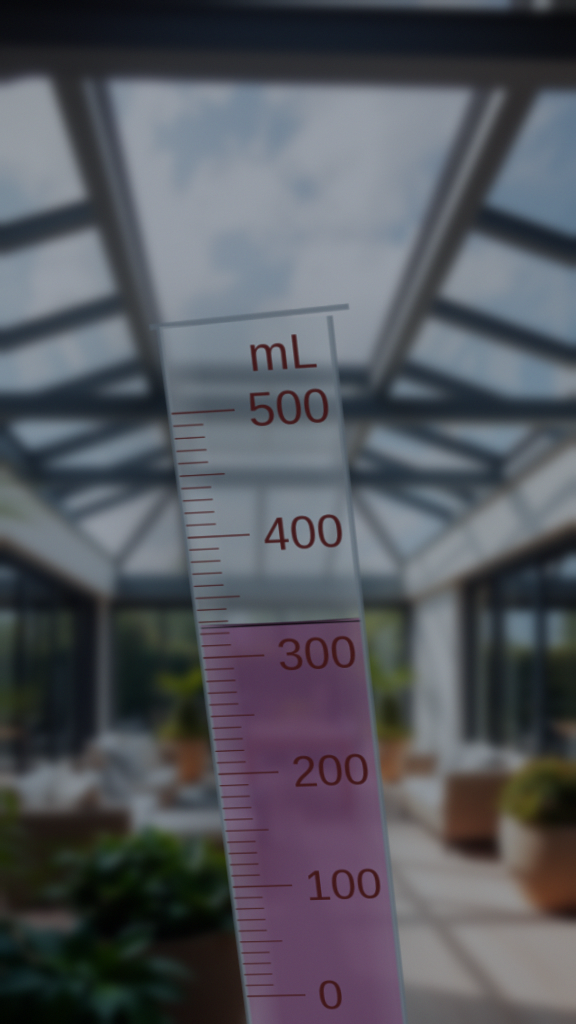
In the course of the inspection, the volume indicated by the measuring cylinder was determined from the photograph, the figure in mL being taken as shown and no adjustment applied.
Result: 325 mL
